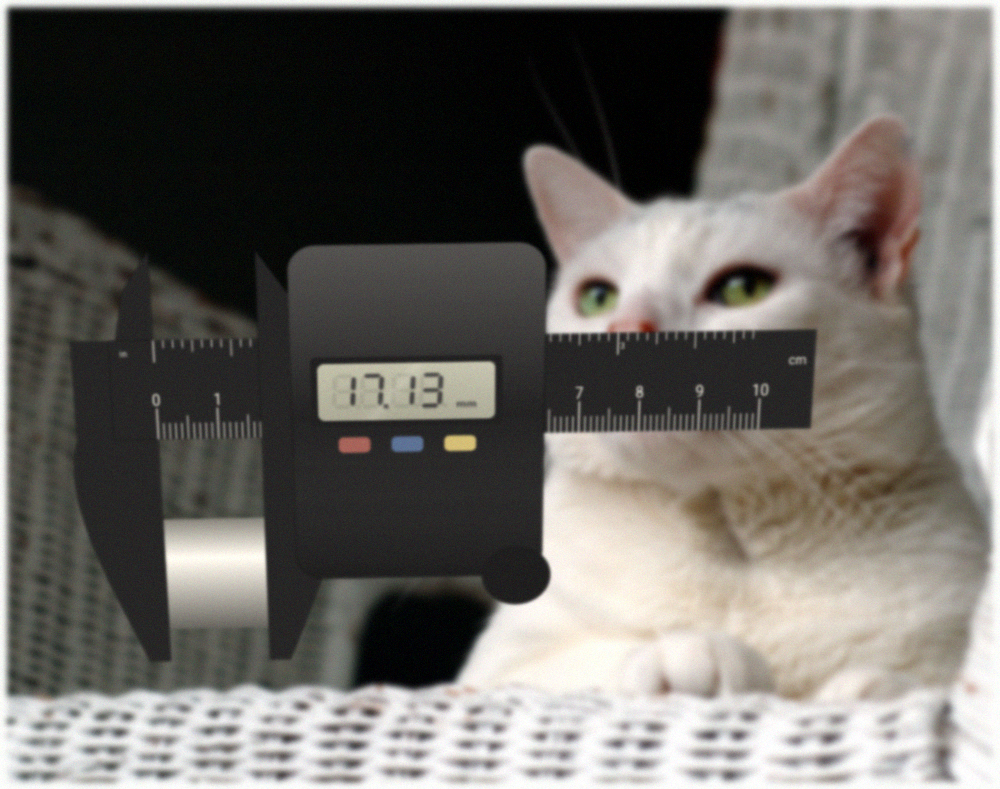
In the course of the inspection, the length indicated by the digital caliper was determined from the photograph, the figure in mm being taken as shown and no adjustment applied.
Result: 17.13 mm
